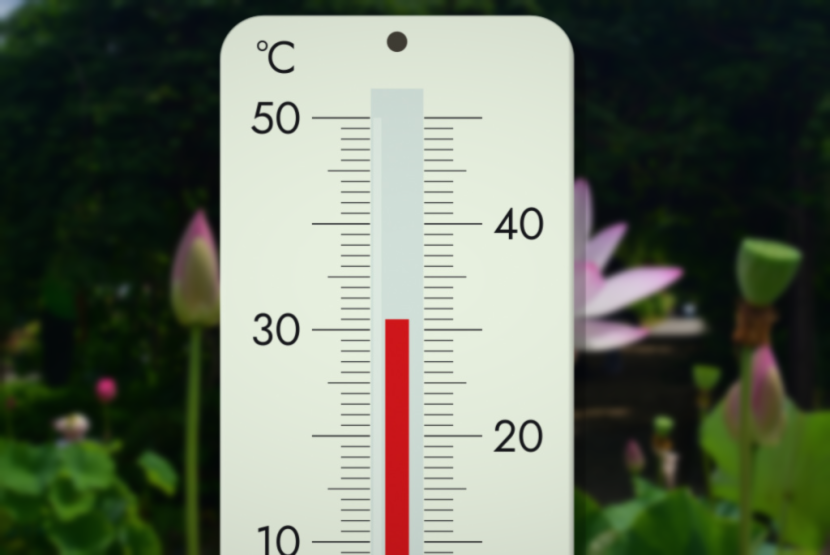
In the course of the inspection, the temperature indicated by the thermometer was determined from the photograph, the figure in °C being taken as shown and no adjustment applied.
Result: 31 °C
